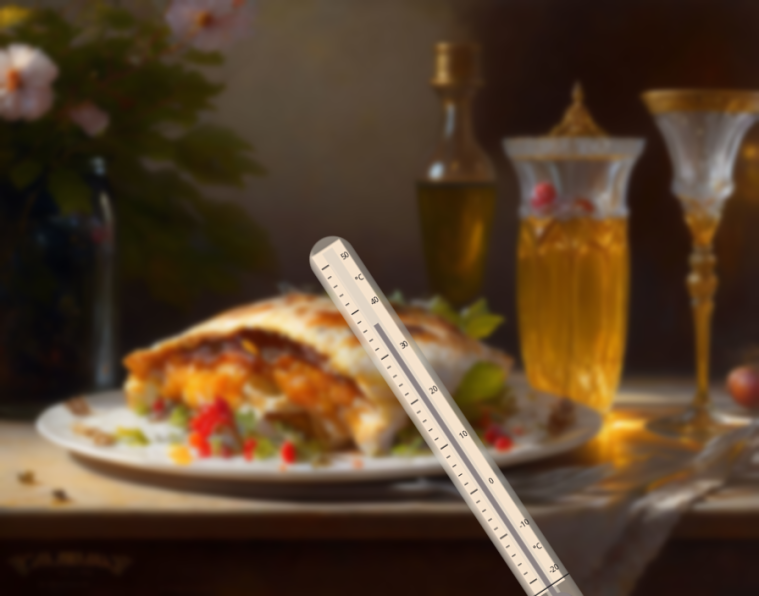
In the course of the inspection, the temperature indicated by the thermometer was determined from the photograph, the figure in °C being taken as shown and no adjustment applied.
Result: 36 °C
